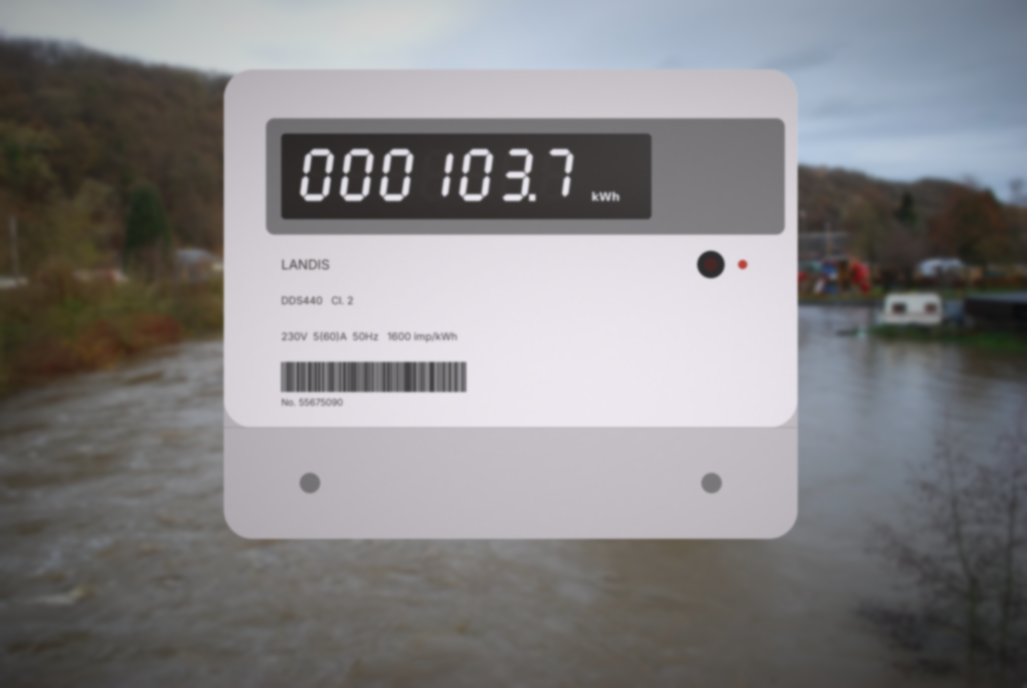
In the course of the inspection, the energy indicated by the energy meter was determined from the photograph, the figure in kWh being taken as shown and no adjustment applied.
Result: 103.7 kWh
